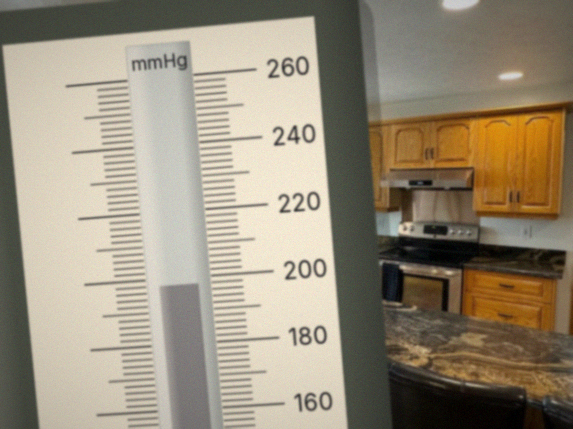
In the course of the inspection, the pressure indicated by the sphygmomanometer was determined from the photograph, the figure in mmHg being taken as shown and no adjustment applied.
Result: 198 mmHg
